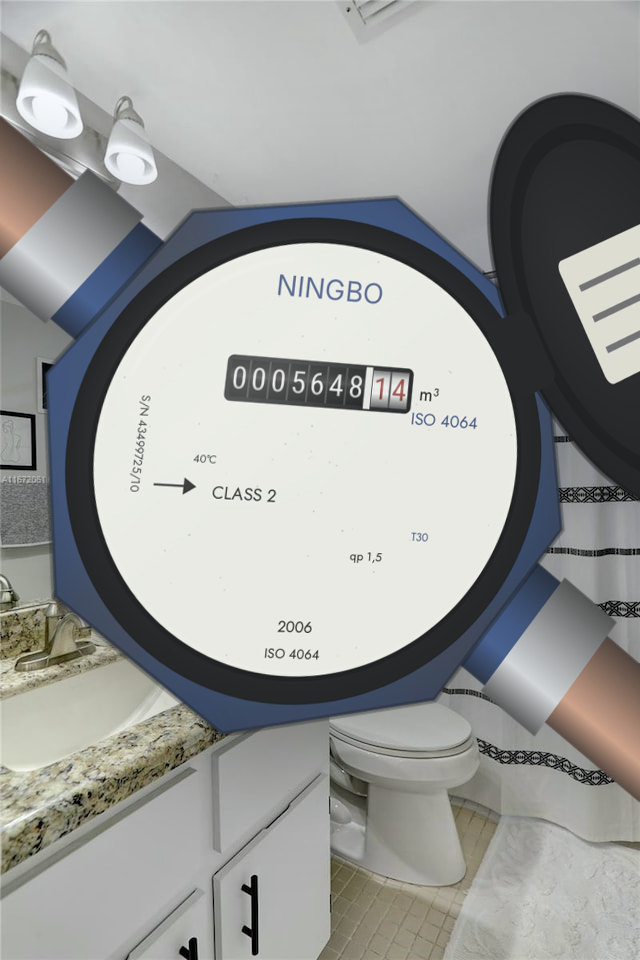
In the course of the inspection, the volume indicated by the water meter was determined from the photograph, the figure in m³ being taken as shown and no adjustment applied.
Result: 5648.14 m³
